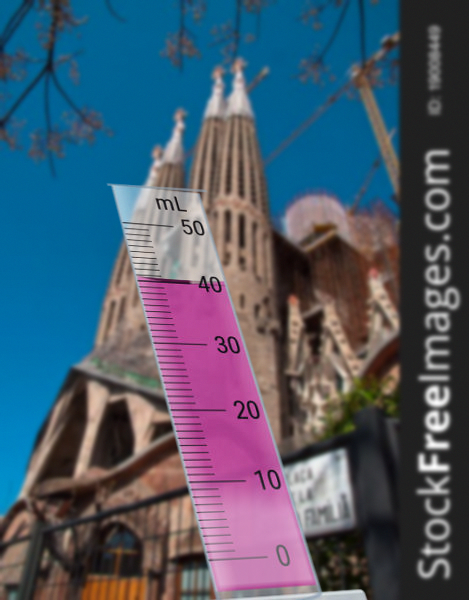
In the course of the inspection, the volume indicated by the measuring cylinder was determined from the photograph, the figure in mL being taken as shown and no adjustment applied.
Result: 40 mL
